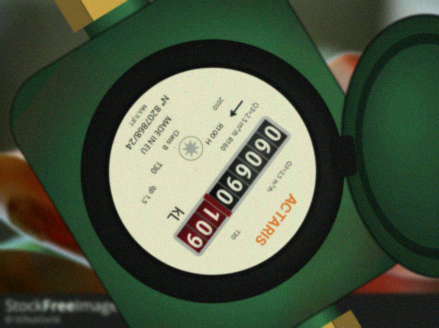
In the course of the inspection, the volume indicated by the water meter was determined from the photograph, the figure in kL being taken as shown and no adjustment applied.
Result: 60690.109 kL
